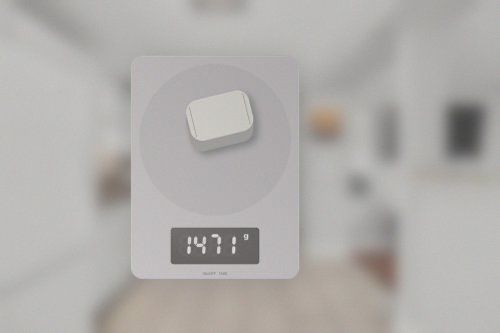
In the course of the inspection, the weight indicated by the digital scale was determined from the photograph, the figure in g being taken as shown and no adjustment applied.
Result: 1471 g
